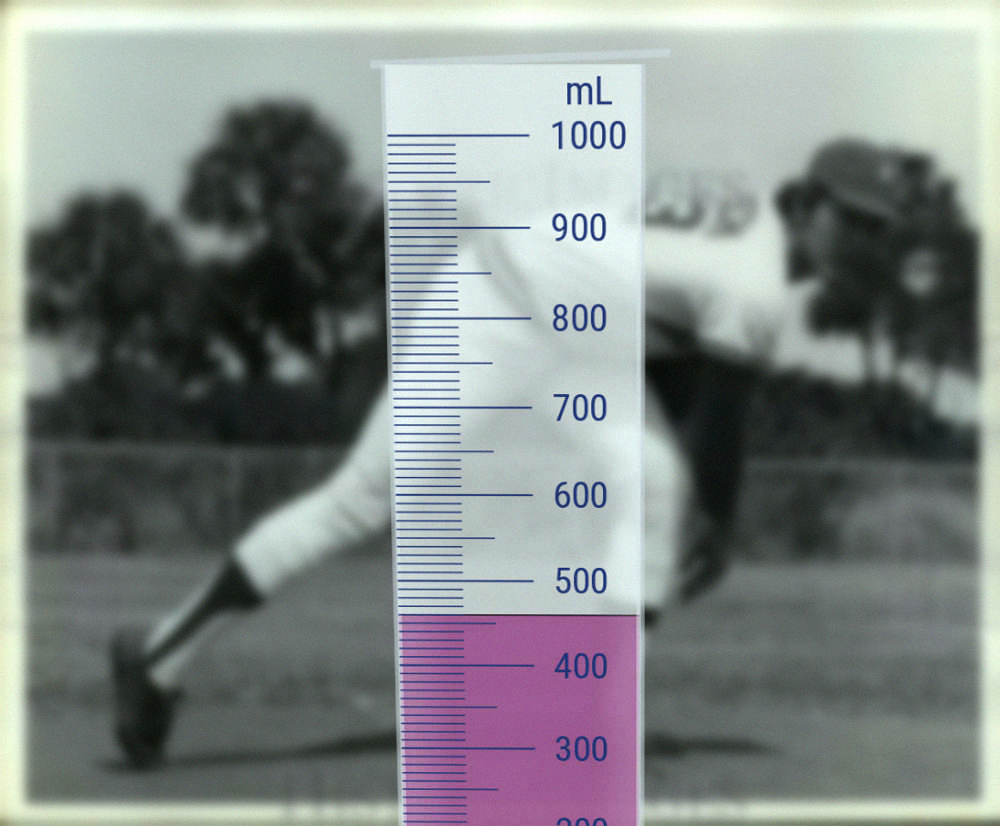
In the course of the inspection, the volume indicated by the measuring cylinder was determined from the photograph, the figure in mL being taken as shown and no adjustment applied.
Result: 460 mL
